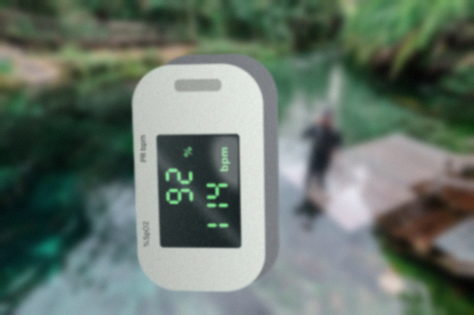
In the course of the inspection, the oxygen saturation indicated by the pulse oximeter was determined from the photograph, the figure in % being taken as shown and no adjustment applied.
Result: 92 %
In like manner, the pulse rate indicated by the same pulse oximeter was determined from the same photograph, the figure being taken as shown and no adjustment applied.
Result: 114 bpm
